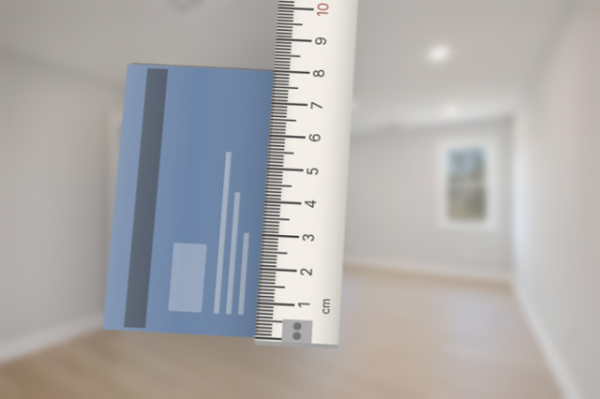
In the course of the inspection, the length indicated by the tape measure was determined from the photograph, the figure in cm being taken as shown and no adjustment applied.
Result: 8 cm
